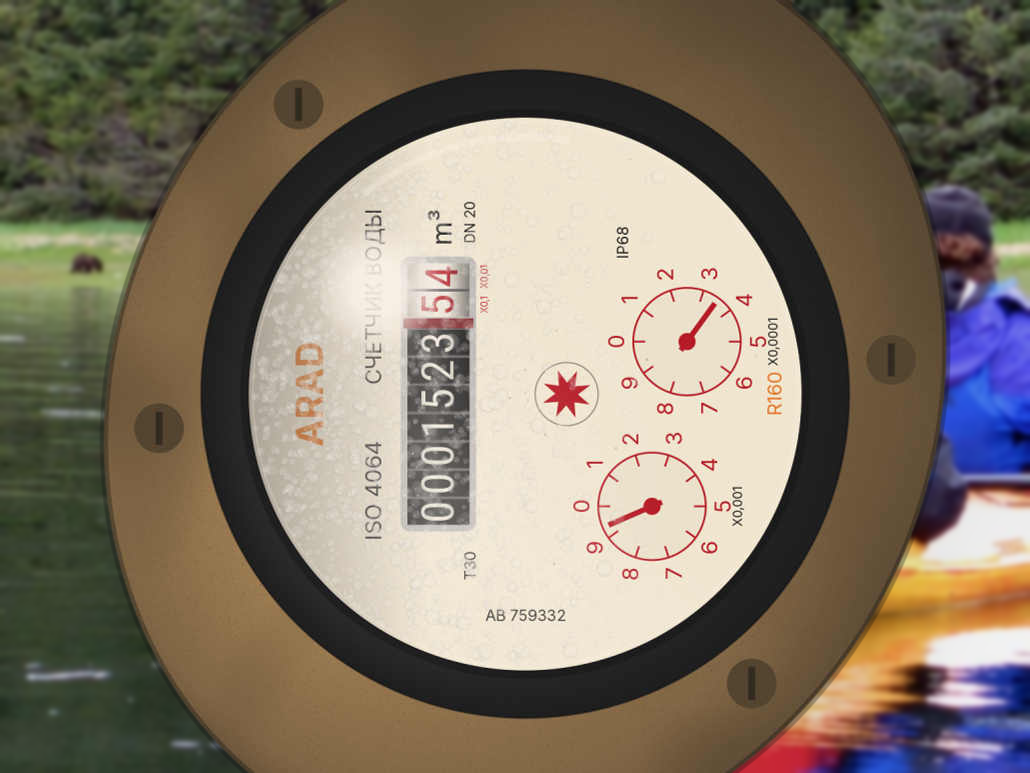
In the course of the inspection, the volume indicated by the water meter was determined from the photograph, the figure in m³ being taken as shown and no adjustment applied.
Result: 1523.5393 m³
